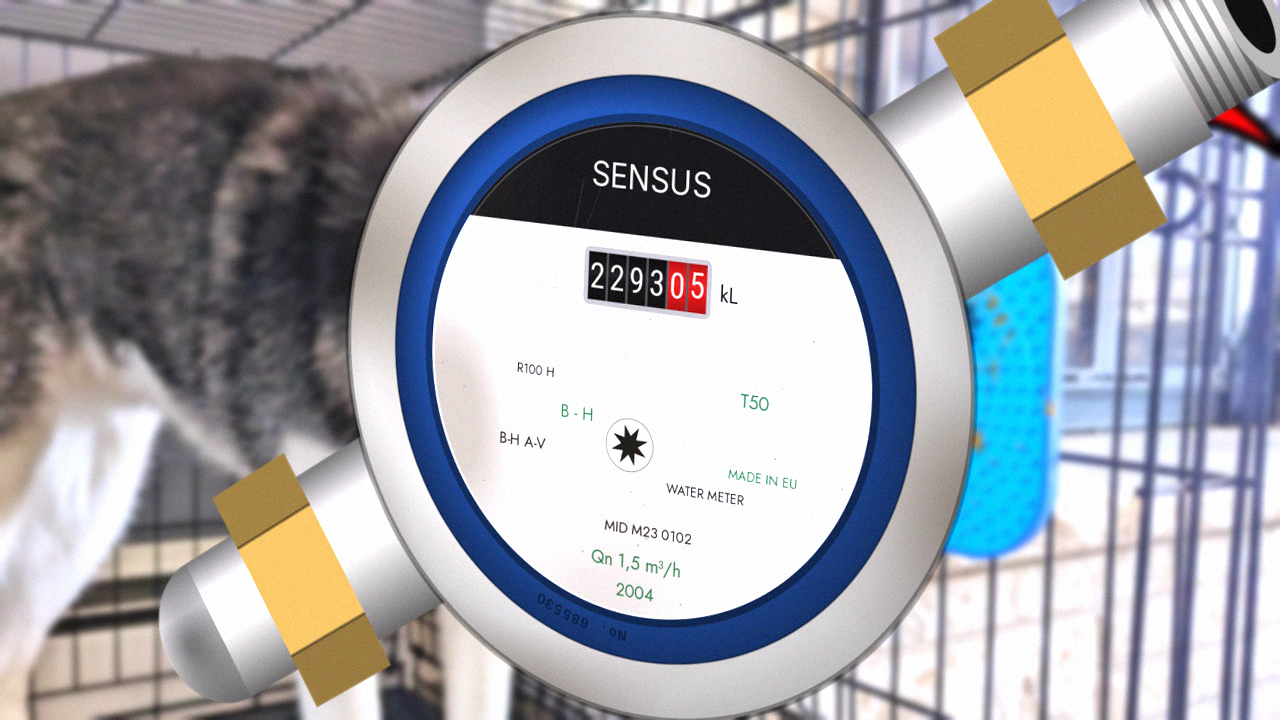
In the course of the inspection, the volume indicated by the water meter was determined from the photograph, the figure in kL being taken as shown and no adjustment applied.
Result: 2293.05 kL
